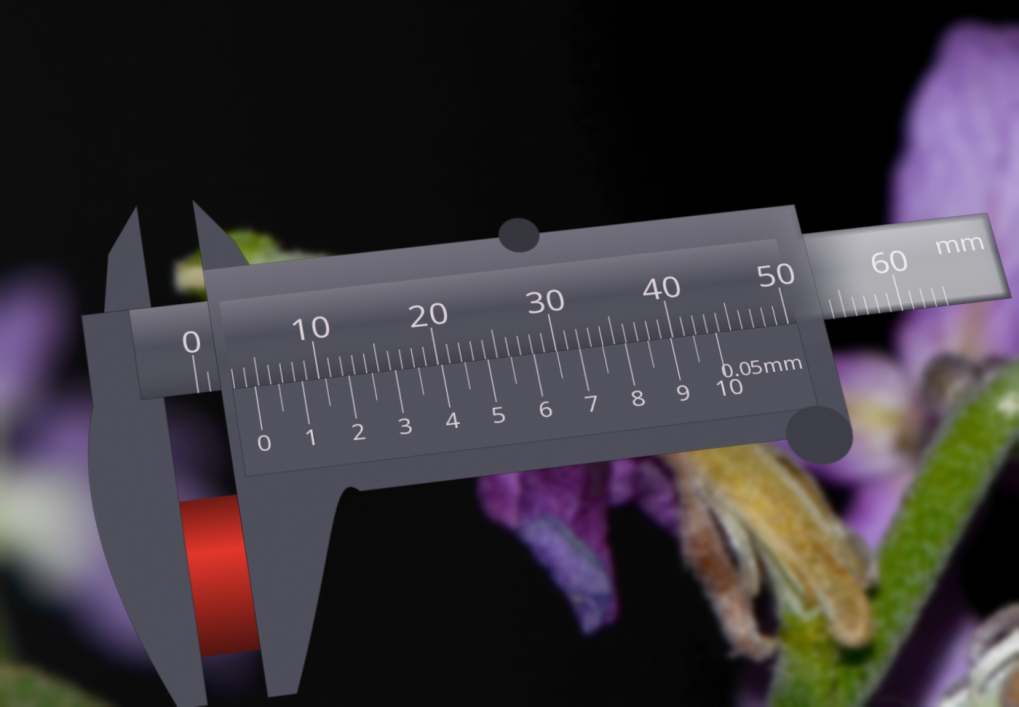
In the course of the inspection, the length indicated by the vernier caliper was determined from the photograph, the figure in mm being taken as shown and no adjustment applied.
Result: 4.7 mm
